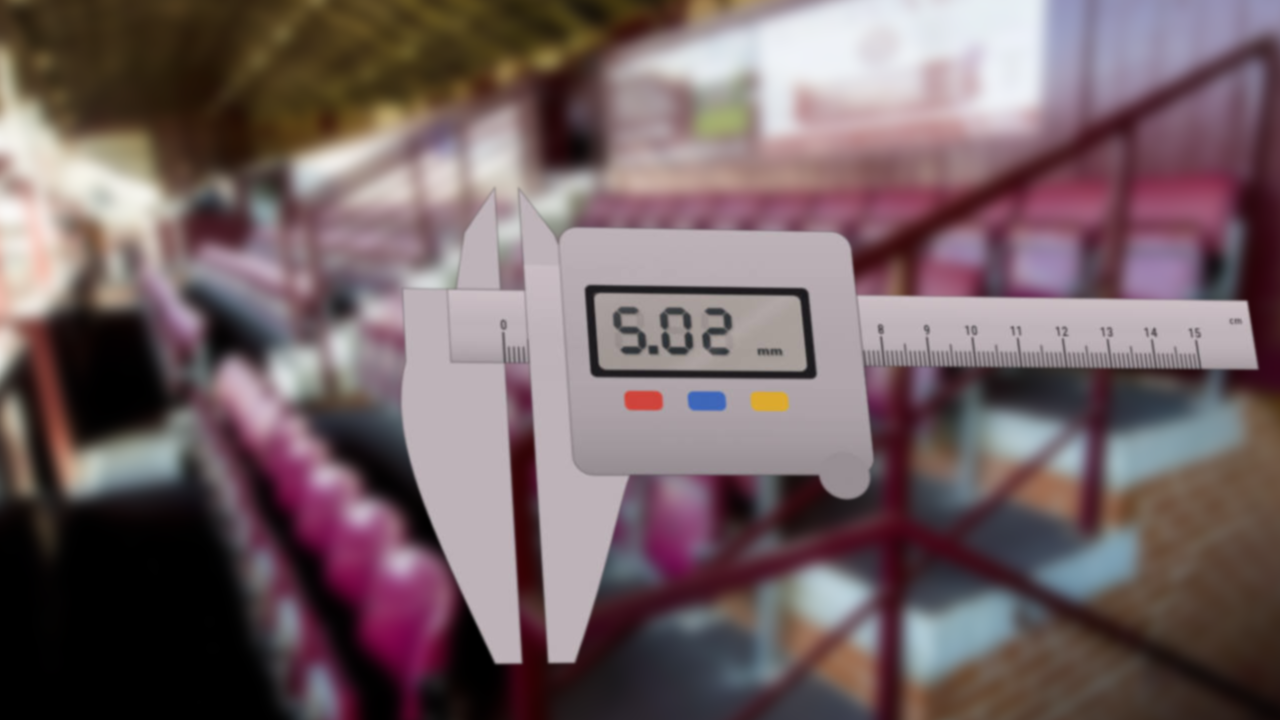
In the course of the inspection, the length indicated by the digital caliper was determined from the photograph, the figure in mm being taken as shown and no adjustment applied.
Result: 5.02 mm
